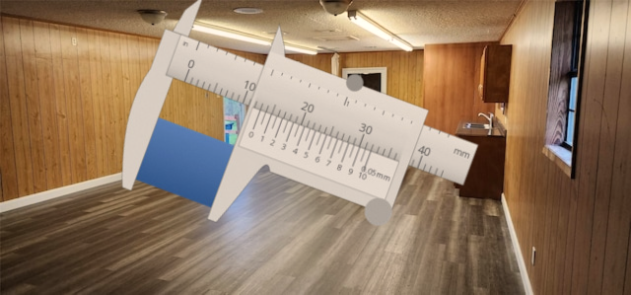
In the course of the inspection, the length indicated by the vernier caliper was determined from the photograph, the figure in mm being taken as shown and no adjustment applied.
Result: 13.0 mm
